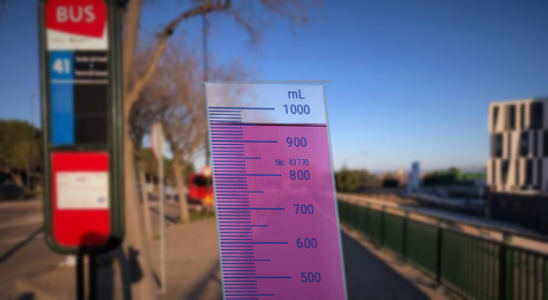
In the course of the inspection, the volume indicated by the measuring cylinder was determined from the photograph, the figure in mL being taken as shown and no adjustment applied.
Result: 950 mL
